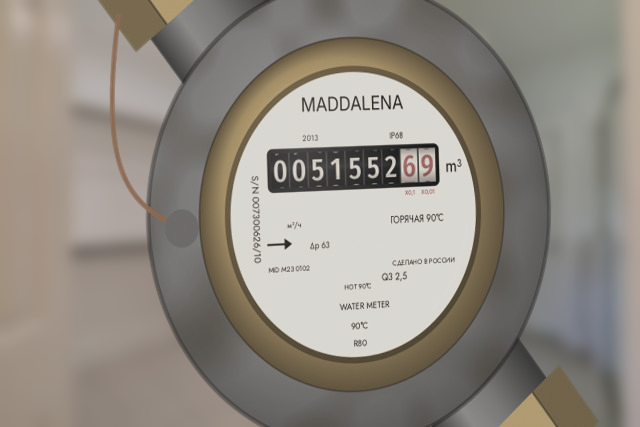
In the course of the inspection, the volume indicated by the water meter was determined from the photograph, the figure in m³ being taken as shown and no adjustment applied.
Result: 51552.69 m³
